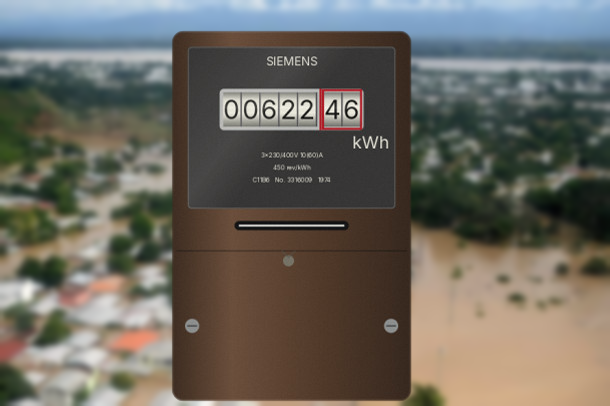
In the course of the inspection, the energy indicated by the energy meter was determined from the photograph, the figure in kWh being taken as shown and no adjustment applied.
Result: 622.46 kWh
